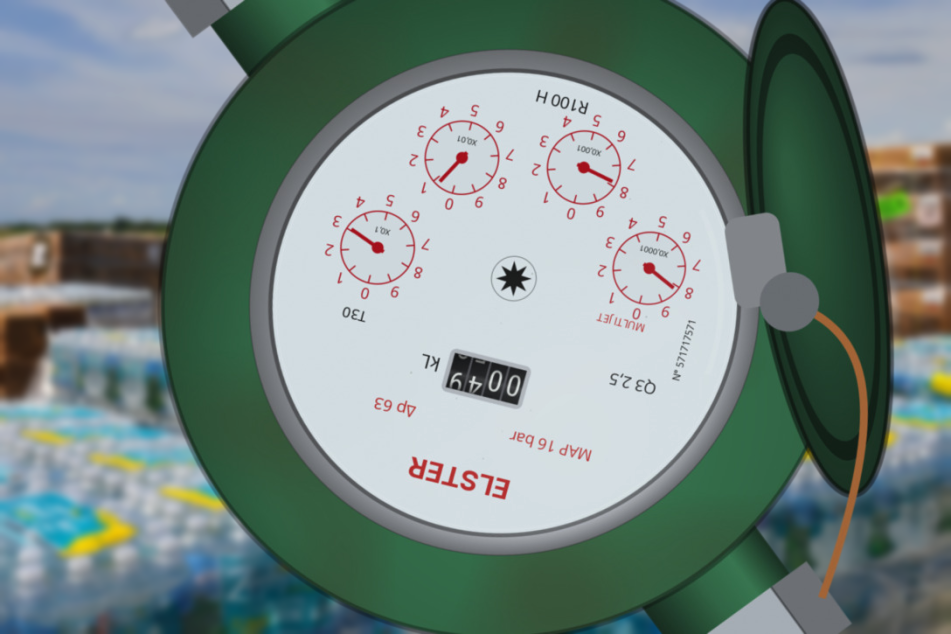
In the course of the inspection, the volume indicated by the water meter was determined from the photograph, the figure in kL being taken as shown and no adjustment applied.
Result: 49.3078 kL
